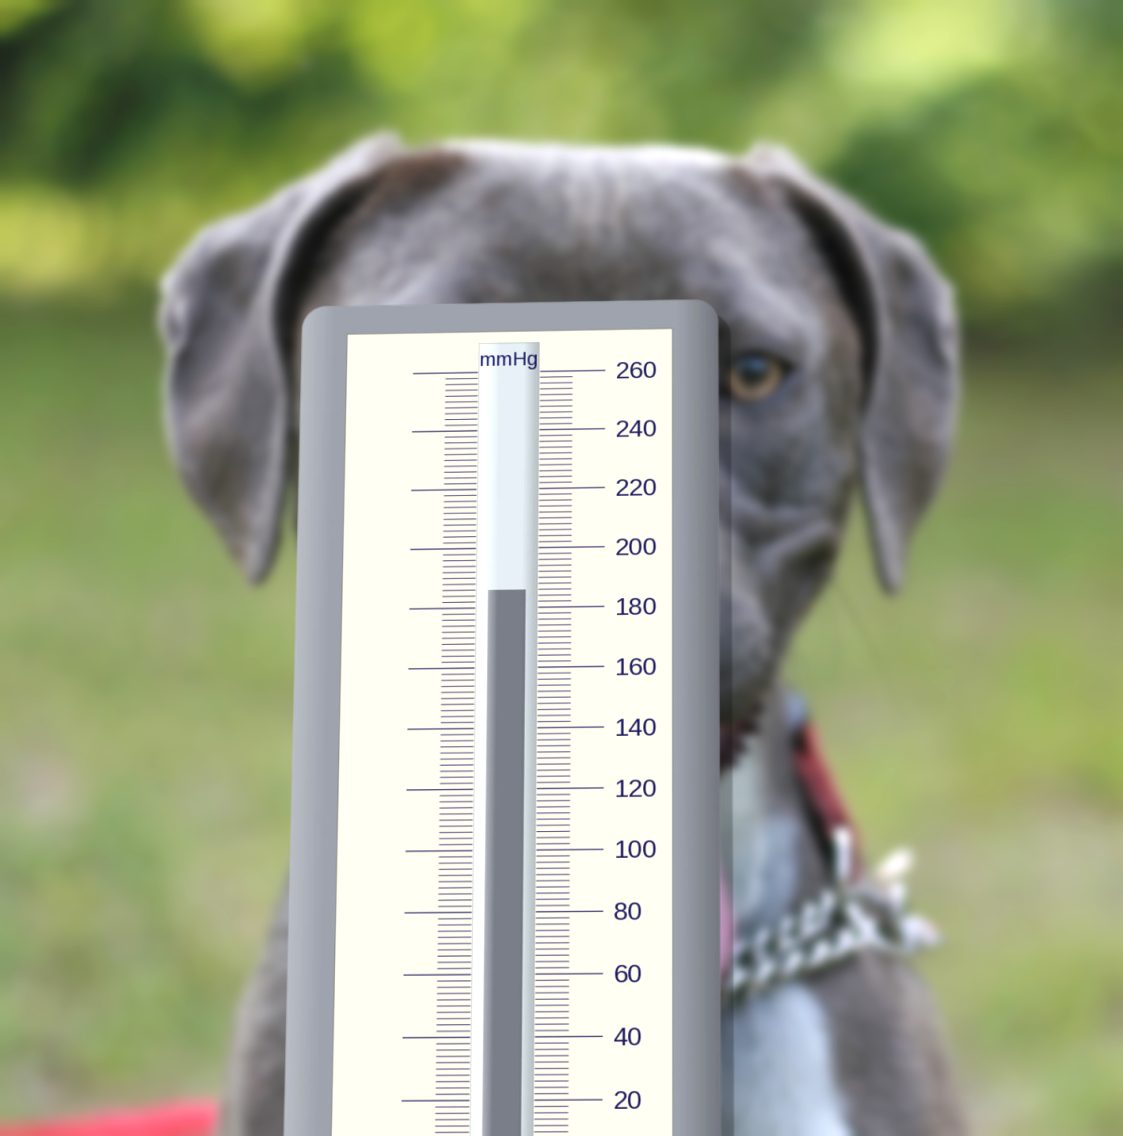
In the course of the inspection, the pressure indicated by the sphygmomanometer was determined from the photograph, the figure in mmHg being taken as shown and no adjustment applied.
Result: 186 mmHg
